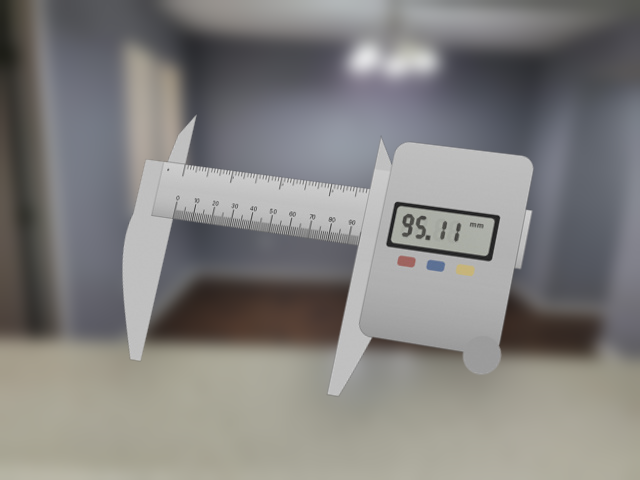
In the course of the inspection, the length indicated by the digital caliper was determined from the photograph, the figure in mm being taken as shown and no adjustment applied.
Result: 95.11 mm
